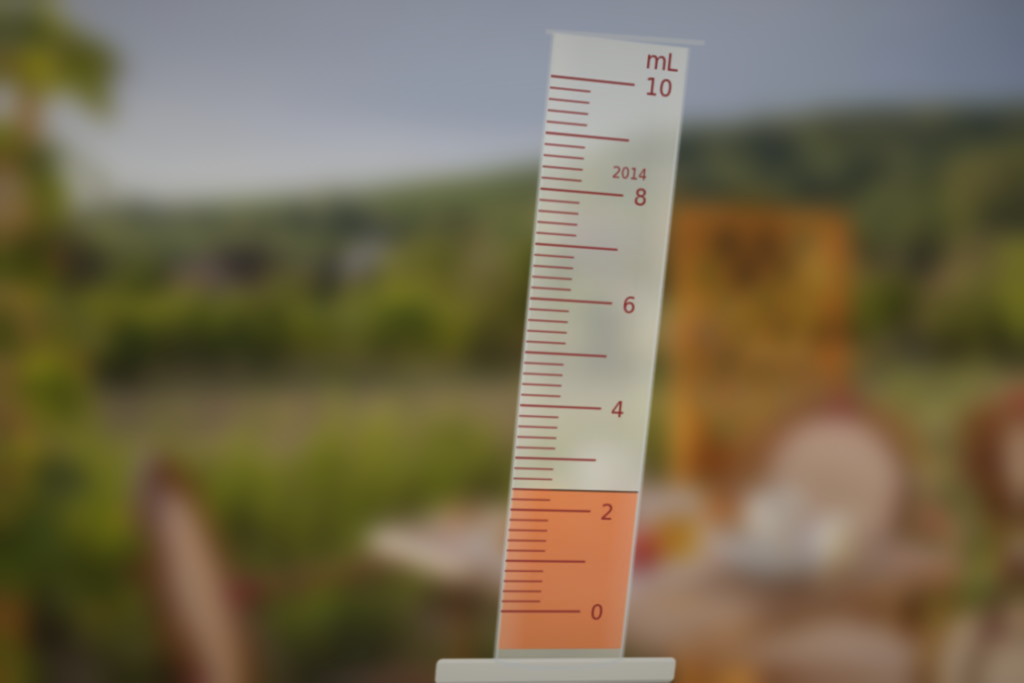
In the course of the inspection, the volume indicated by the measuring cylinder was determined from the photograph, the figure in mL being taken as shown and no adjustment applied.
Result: 2.4 mL
